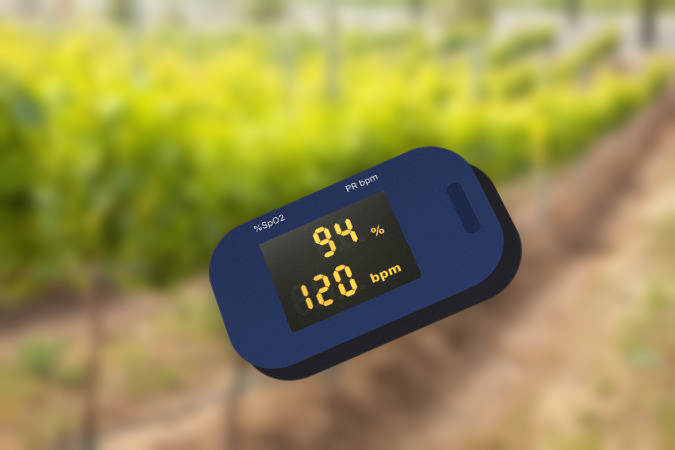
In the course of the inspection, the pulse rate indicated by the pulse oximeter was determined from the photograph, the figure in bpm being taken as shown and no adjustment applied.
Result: 120 bpm
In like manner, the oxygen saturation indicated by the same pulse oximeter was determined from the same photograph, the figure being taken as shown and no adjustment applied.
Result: 94 %
